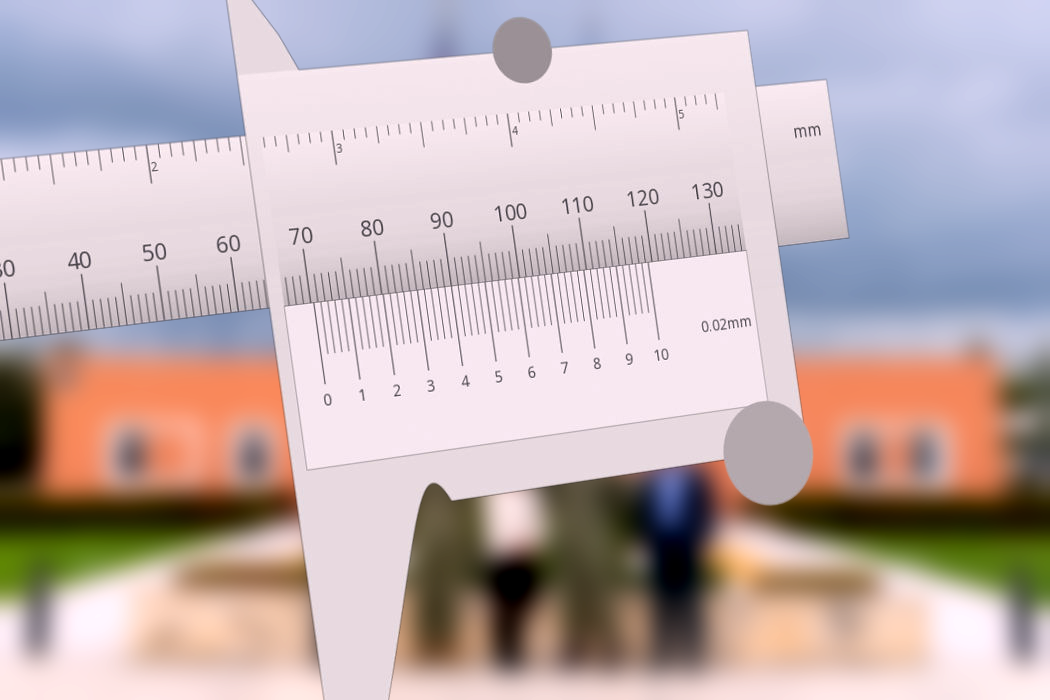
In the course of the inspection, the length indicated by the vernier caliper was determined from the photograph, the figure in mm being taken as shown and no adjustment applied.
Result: 70.4 mm
